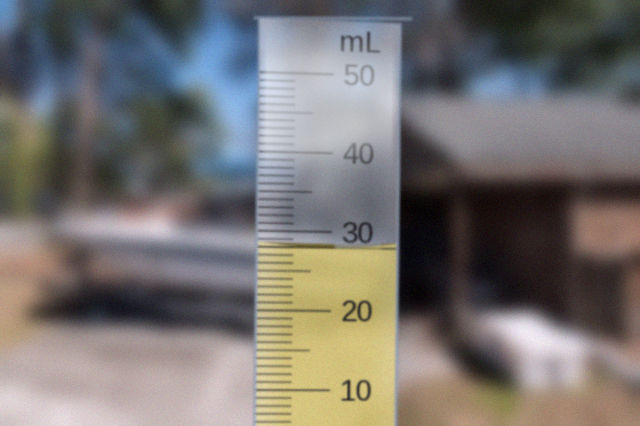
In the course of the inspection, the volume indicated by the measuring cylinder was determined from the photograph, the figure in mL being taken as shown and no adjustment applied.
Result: 28 mL
